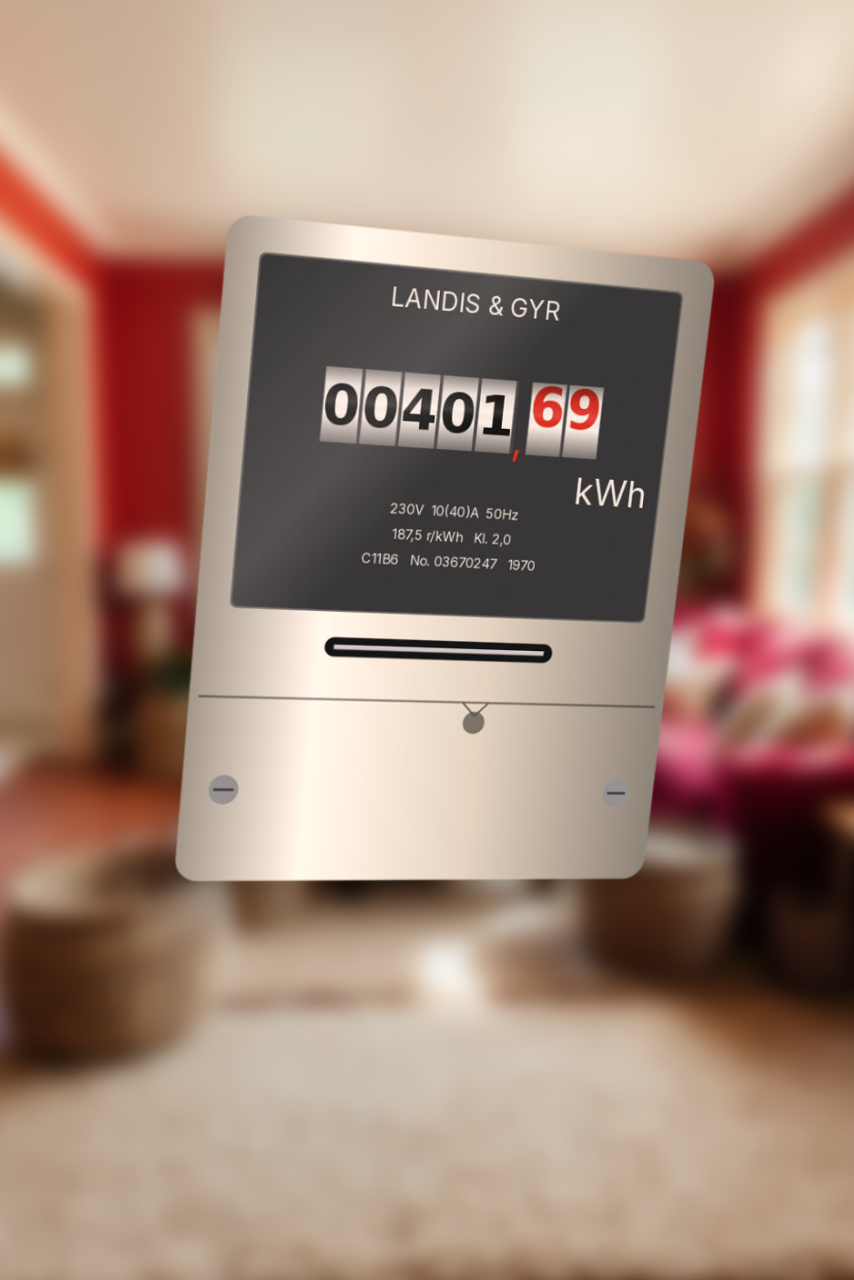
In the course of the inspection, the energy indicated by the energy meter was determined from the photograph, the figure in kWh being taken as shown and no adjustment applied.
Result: 401.69 kWh
